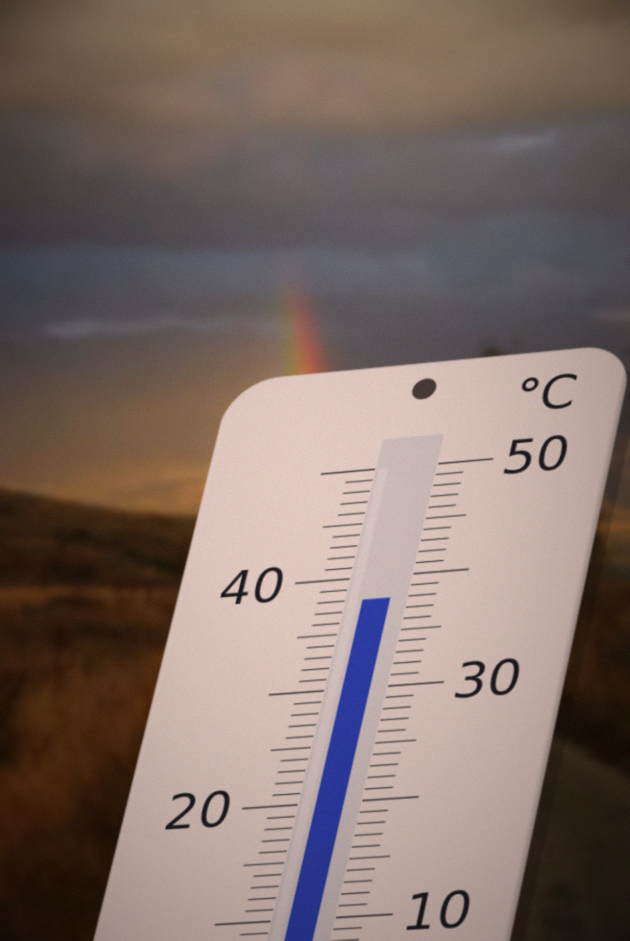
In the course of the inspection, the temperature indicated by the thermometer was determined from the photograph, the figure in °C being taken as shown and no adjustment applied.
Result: 38 °C
